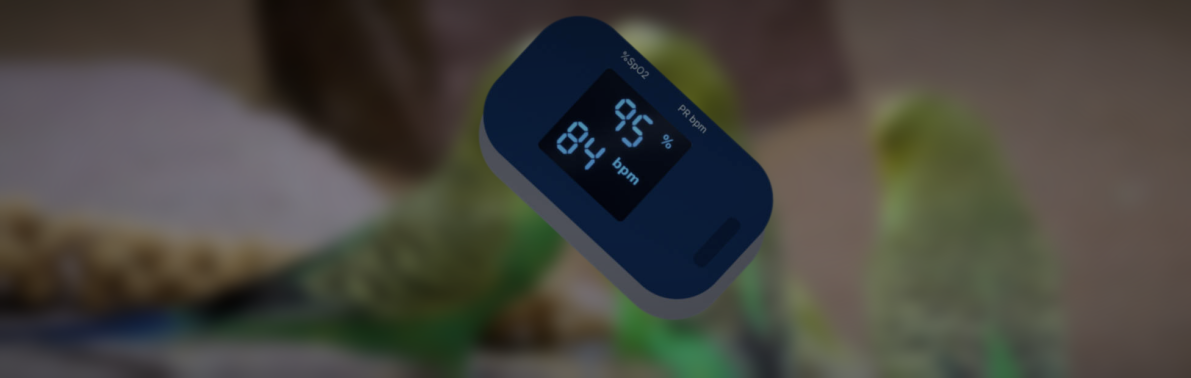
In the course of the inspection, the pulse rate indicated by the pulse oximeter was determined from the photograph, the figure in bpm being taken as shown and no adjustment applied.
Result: 84 bpm
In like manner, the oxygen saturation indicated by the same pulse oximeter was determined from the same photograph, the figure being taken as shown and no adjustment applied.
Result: 95 %
